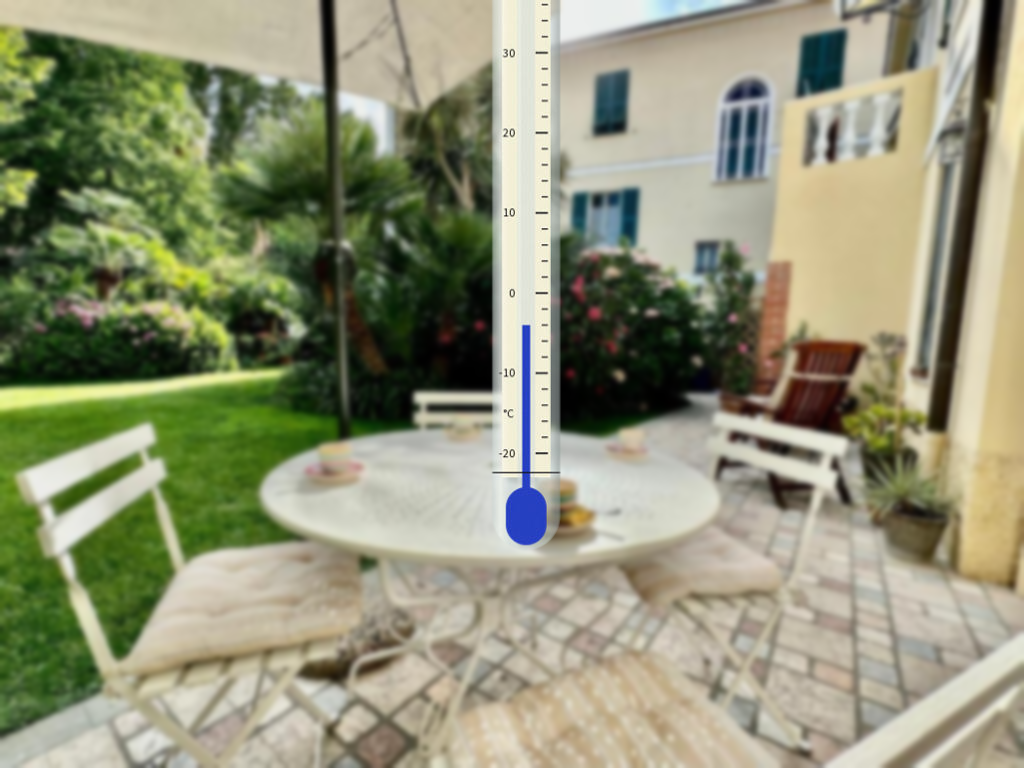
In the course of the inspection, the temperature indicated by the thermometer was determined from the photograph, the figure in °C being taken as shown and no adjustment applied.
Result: -4 °C
